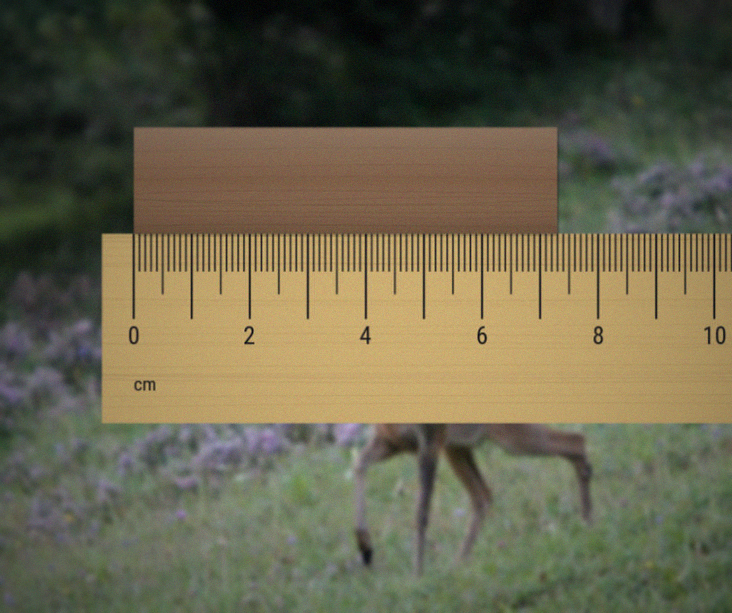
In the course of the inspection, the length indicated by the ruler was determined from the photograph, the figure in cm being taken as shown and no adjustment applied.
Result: 7.3 cm
